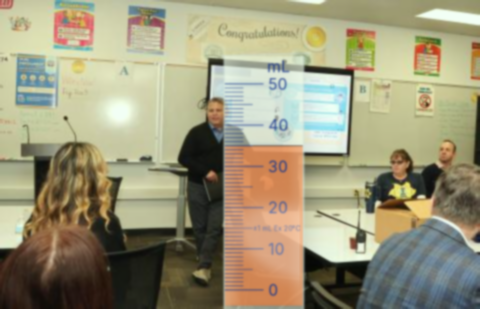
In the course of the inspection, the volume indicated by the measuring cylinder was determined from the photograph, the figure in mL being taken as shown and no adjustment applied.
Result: 35 mL
